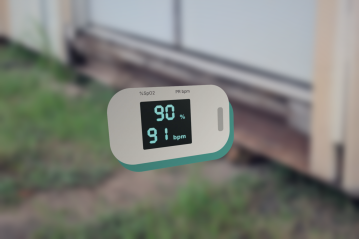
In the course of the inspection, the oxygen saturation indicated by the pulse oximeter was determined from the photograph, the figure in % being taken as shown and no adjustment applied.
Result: 90 %
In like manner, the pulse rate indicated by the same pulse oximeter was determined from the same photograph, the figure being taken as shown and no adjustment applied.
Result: 91 bpm
